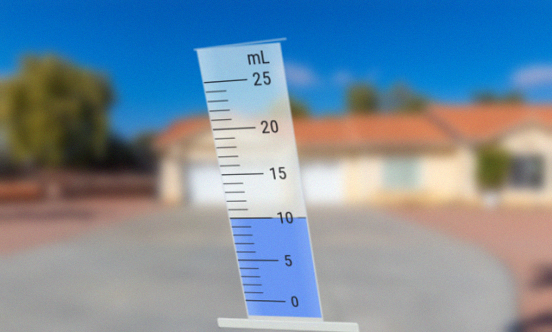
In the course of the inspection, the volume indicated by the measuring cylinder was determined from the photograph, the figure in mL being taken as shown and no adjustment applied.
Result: 10 mL
